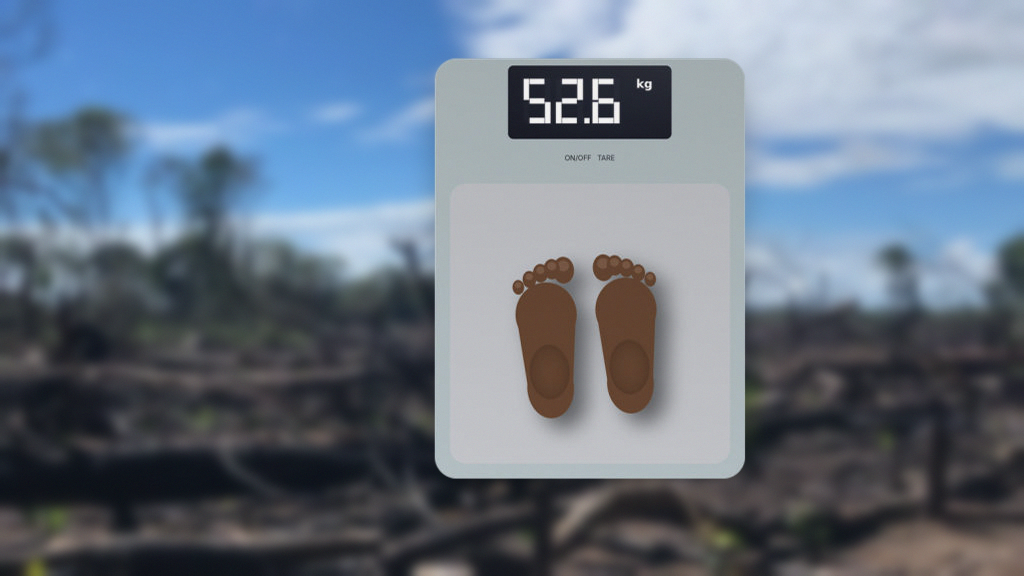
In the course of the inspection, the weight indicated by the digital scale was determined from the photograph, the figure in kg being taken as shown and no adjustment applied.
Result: 52.6 kg
